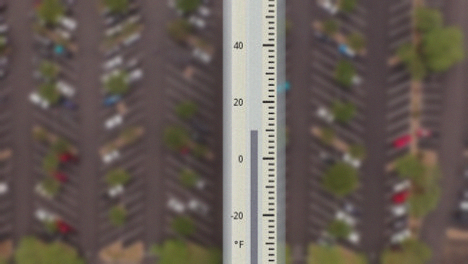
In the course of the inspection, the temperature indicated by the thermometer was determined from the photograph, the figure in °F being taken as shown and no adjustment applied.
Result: 10 °F
